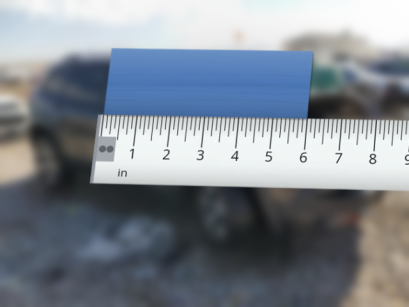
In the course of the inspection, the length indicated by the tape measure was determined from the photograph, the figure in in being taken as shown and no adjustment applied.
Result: 6 in
